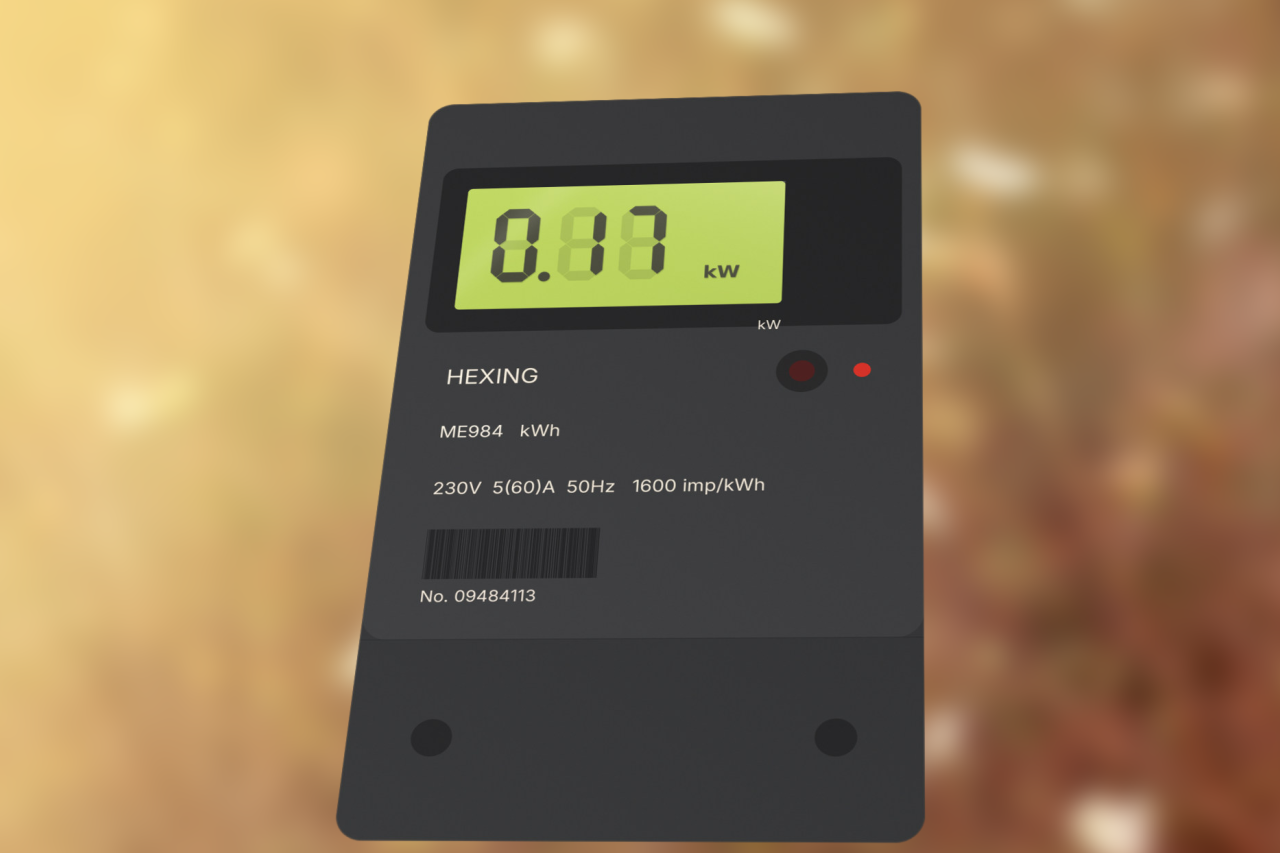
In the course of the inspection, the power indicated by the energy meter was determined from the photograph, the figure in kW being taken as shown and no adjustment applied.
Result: 0.17 kW
